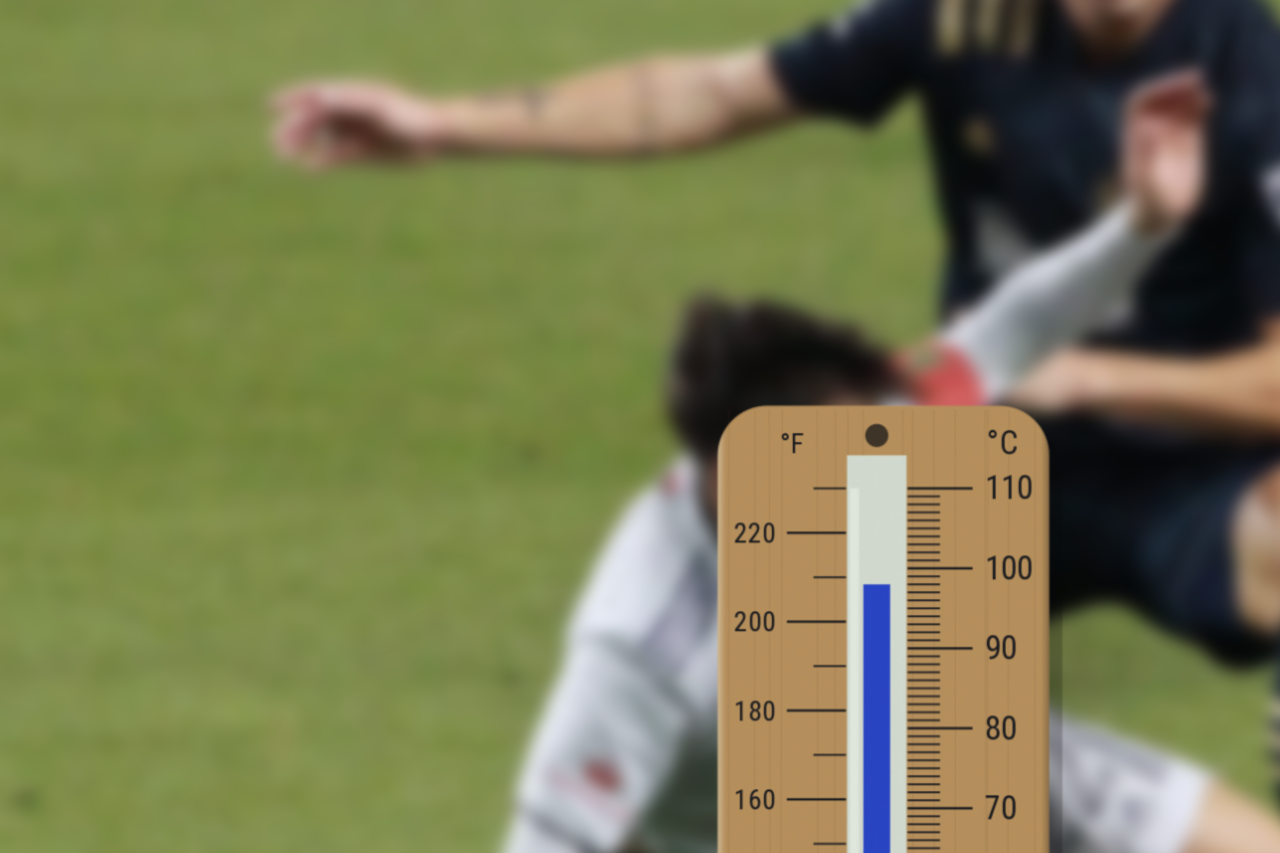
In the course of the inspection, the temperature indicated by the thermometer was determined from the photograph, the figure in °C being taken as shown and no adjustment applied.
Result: 98 °C
